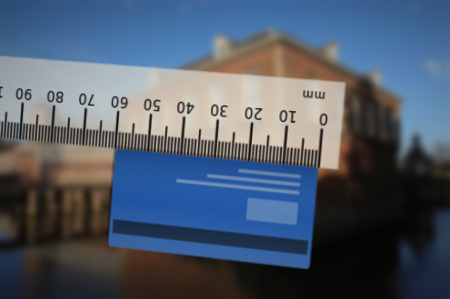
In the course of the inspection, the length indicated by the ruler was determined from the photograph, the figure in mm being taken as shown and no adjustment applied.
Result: 60 mm
